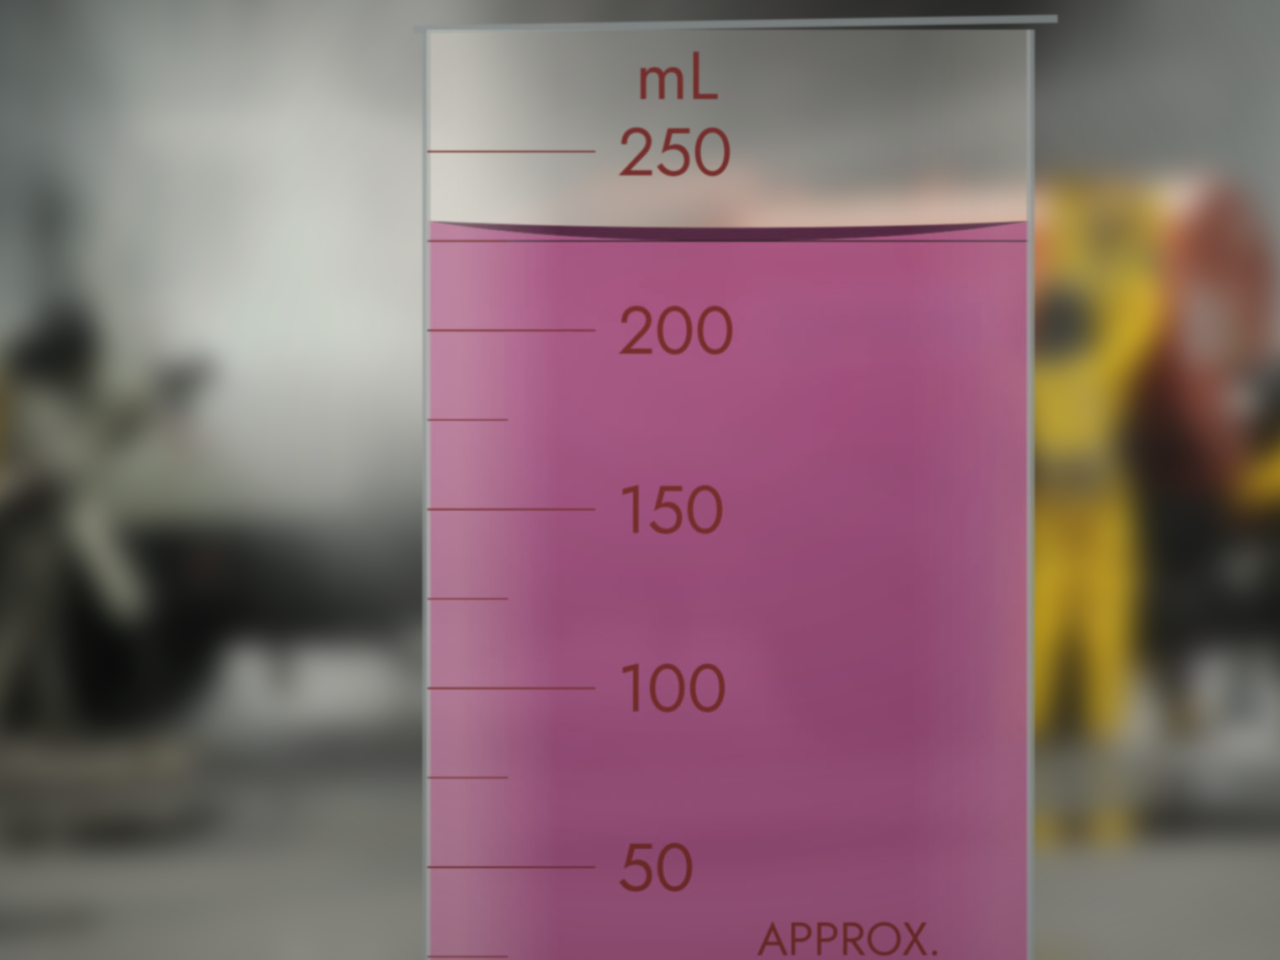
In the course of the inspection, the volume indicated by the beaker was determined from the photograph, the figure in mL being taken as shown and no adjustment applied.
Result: 225 mL
